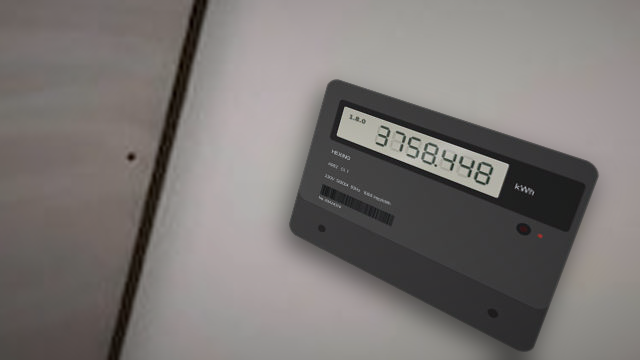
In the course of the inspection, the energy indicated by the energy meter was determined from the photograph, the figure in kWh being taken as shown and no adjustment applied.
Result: 3758.448 kWh
